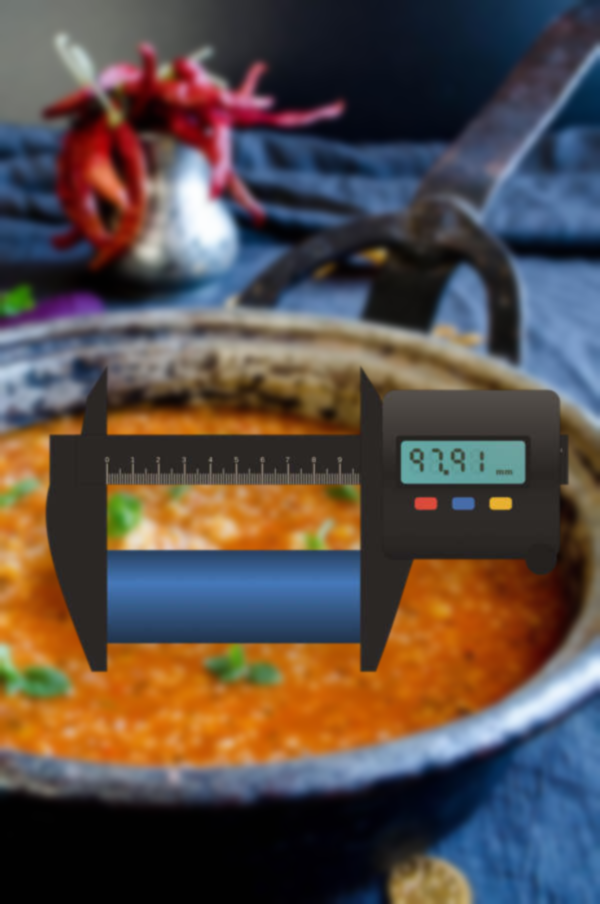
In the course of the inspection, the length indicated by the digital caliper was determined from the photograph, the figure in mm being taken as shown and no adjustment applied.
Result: 97.91 mm
